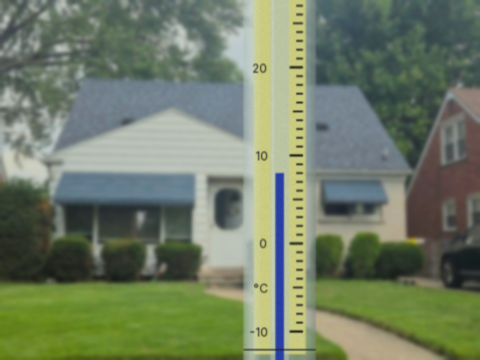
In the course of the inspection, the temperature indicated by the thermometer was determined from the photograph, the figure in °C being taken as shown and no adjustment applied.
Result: 8 °C
